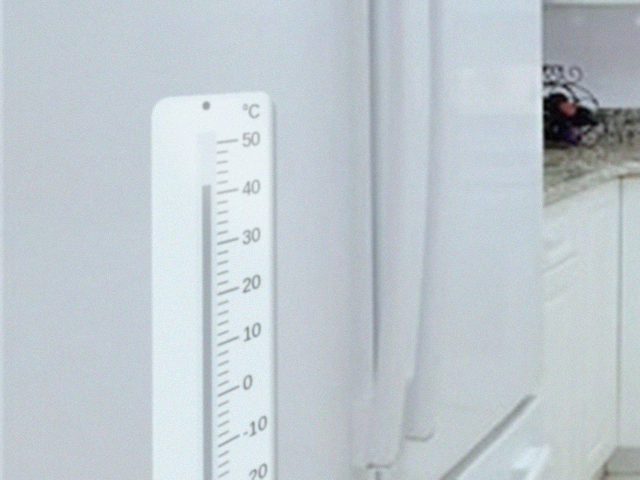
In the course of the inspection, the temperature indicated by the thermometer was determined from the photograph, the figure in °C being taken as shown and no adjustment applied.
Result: 42 °C
